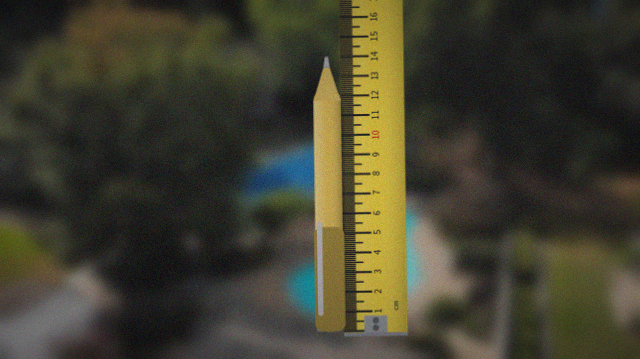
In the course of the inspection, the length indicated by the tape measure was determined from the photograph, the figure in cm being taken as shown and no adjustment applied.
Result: 14 cm
